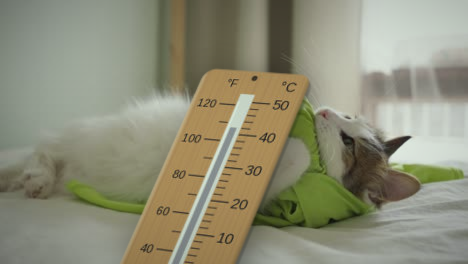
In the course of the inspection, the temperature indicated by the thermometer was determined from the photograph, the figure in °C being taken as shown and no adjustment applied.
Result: 42 °C
